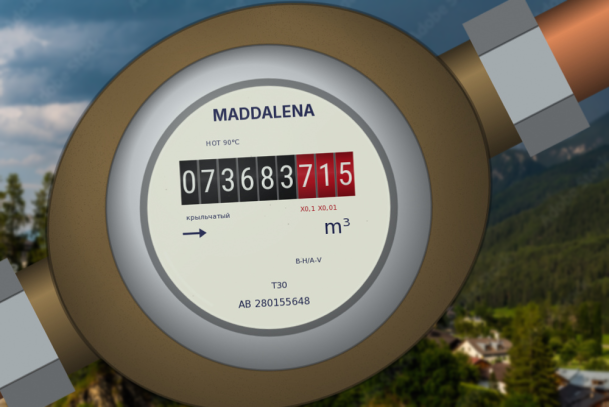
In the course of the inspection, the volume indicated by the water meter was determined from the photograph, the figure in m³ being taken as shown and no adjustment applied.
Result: 73683.715 m³
